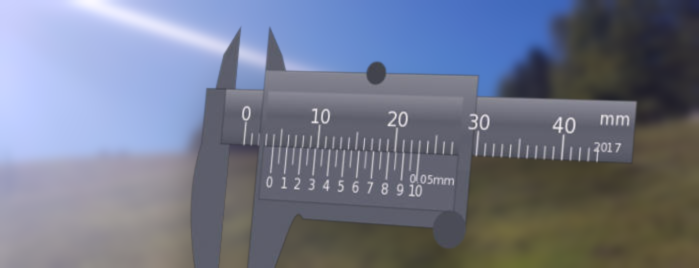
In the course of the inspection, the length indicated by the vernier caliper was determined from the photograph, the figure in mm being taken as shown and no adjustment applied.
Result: 4.0 mm
